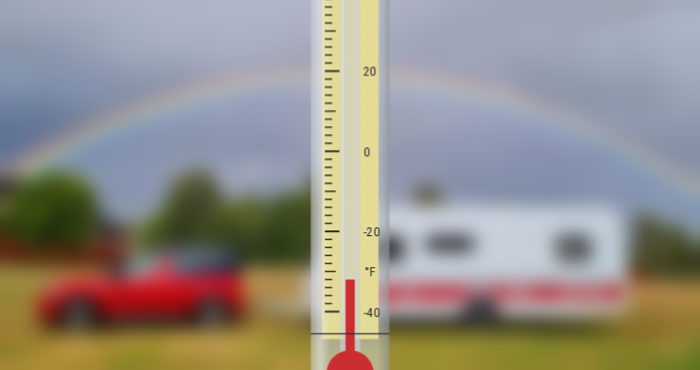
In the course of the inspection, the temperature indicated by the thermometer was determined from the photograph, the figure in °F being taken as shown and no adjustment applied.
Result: -32 °F
